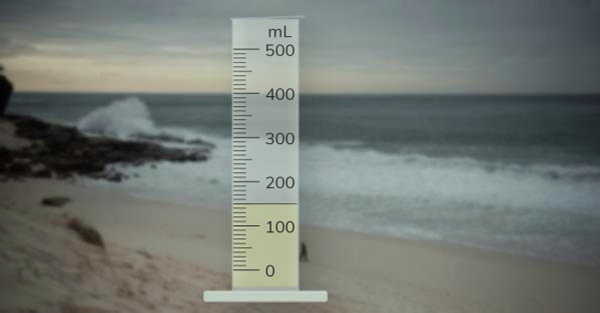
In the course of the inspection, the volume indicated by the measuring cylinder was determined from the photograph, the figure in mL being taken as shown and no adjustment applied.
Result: 150 mL
